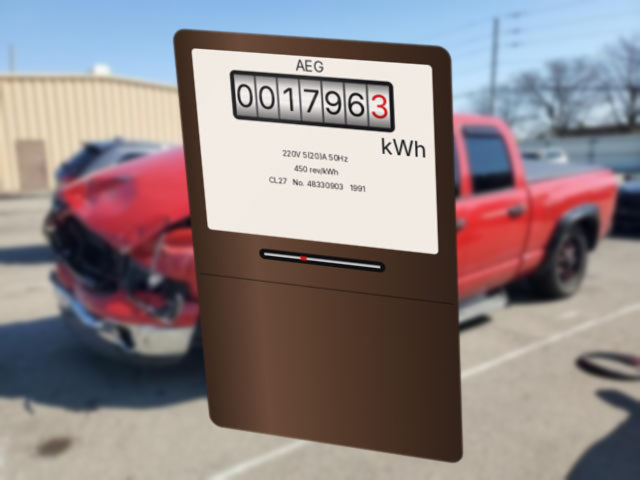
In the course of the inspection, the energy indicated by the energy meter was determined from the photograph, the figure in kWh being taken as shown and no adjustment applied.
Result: 1796.3 kWh
